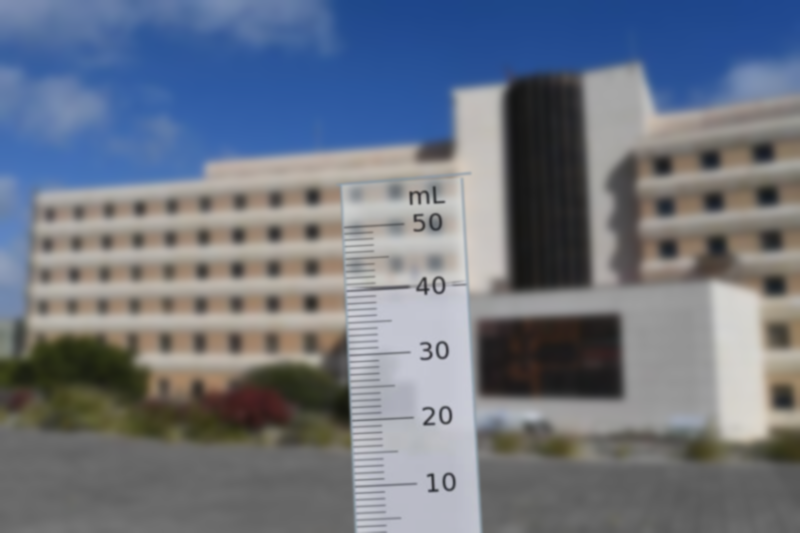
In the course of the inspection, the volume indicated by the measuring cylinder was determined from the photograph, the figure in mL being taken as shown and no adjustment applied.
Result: 40 mL
